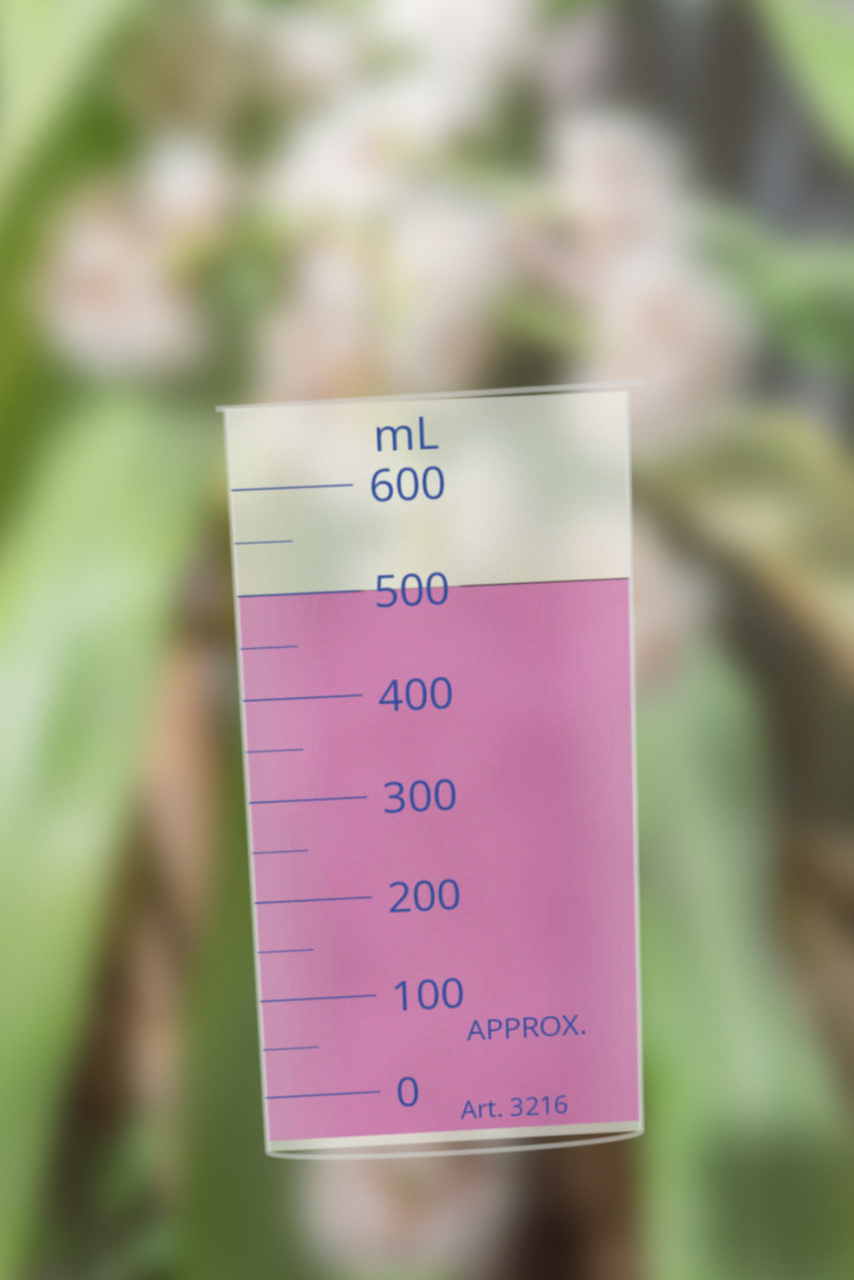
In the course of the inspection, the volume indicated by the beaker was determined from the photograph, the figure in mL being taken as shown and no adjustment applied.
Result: 500 mL
